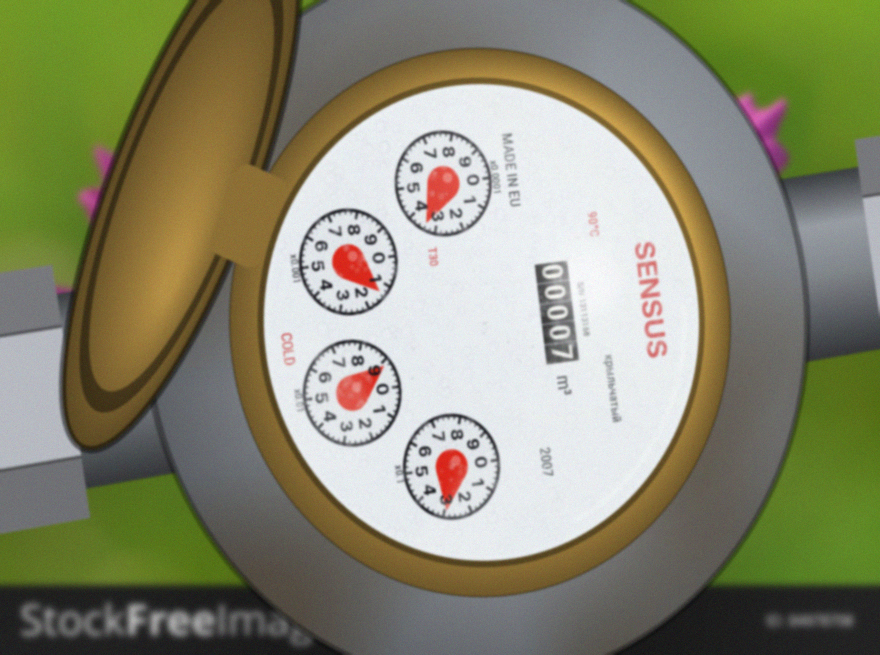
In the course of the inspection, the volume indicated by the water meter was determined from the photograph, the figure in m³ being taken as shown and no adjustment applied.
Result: 7.2913 m³
